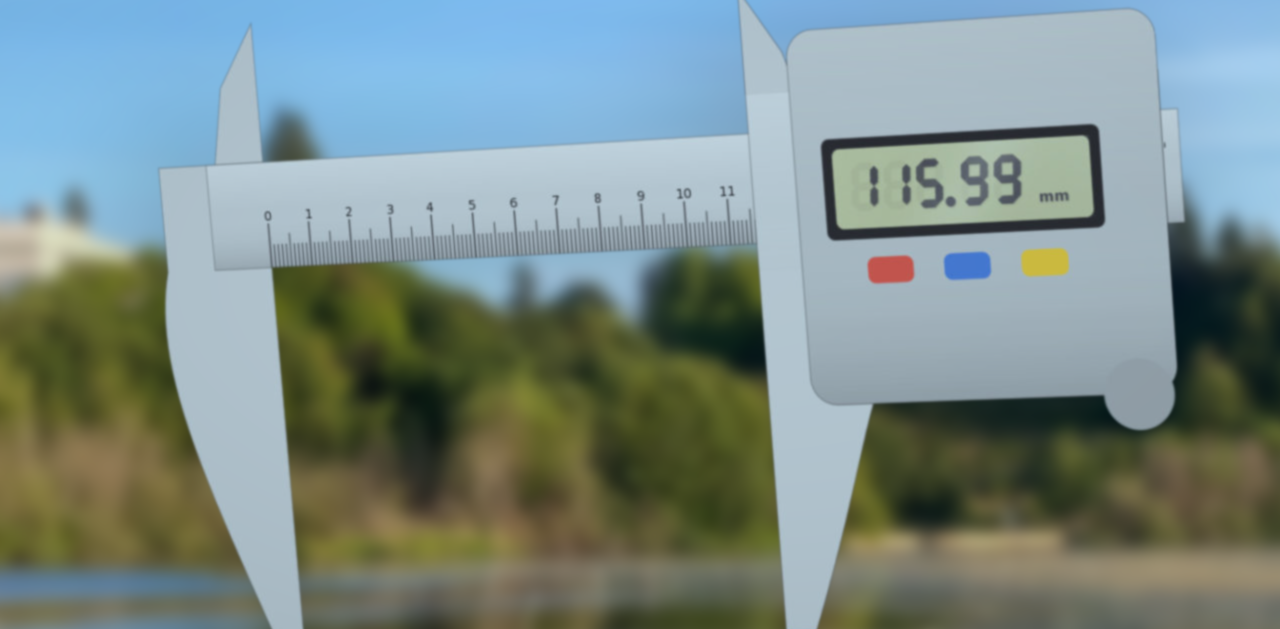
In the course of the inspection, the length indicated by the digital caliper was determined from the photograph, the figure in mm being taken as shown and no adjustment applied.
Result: 115.99 mm
